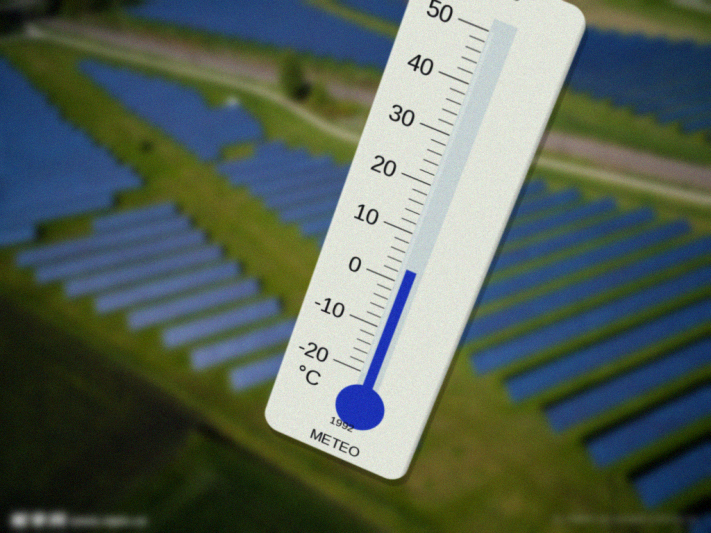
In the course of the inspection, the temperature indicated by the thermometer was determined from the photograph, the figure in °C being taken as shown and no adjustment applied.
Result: 3 °C
